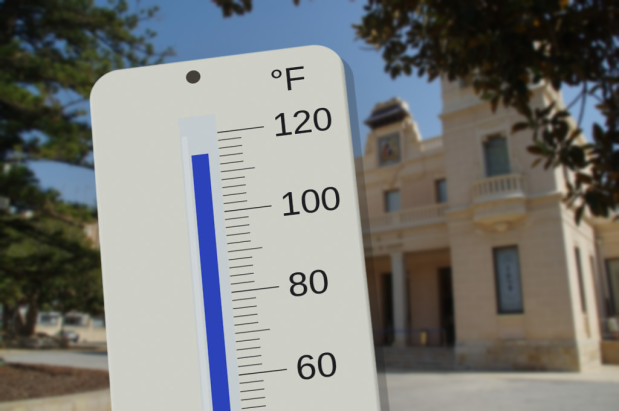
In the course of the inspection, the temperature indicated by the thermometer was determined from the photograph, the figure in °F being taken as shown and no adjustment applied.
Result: 115 °F
